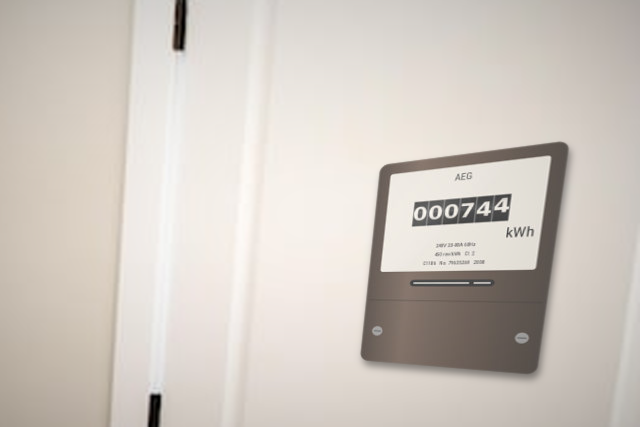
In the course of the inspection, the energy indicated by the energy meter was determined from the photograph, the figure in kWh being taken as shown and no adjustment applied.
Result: 744 kWh
